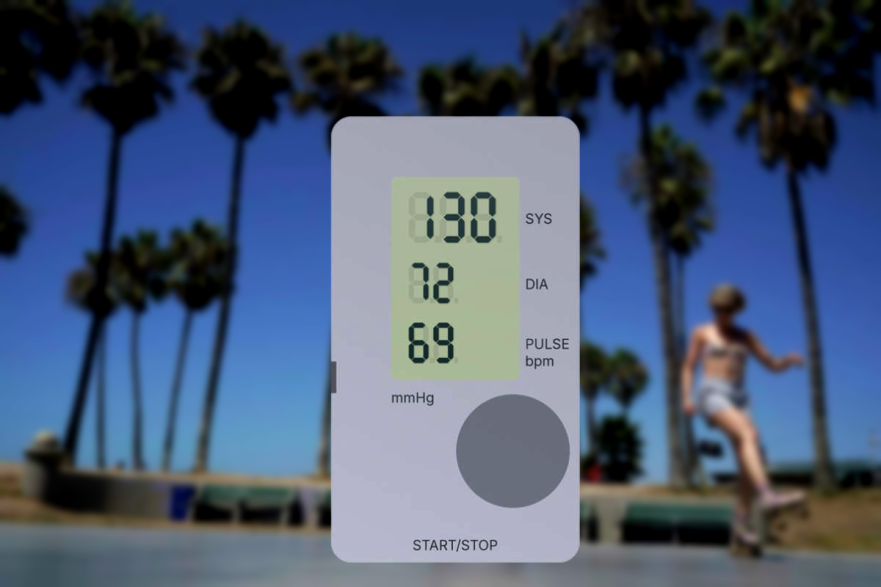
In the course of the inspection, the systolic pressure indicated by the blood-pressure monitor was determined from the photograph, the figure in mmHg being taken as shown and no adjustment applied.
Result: 130 mmHg
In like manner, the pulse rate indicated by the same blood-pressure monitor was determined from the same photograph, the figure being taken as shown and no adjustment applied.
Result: 69 bpm
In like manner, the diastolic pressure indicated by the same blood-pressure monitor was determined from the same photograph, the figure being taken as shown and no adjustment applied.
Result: 72 mmHg
